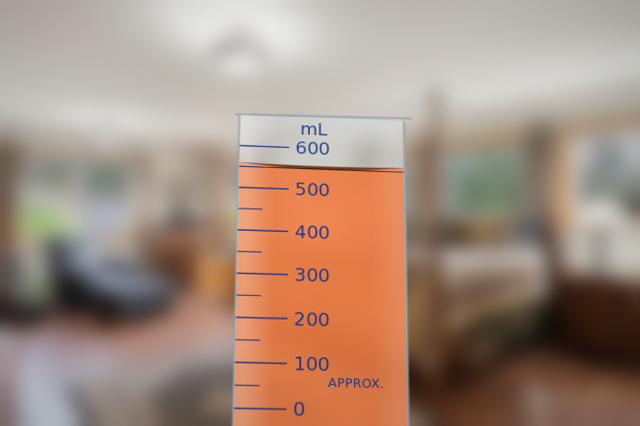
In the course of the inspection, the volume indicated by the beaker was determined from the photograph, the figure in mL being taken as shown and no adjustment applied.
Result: 550 mL
